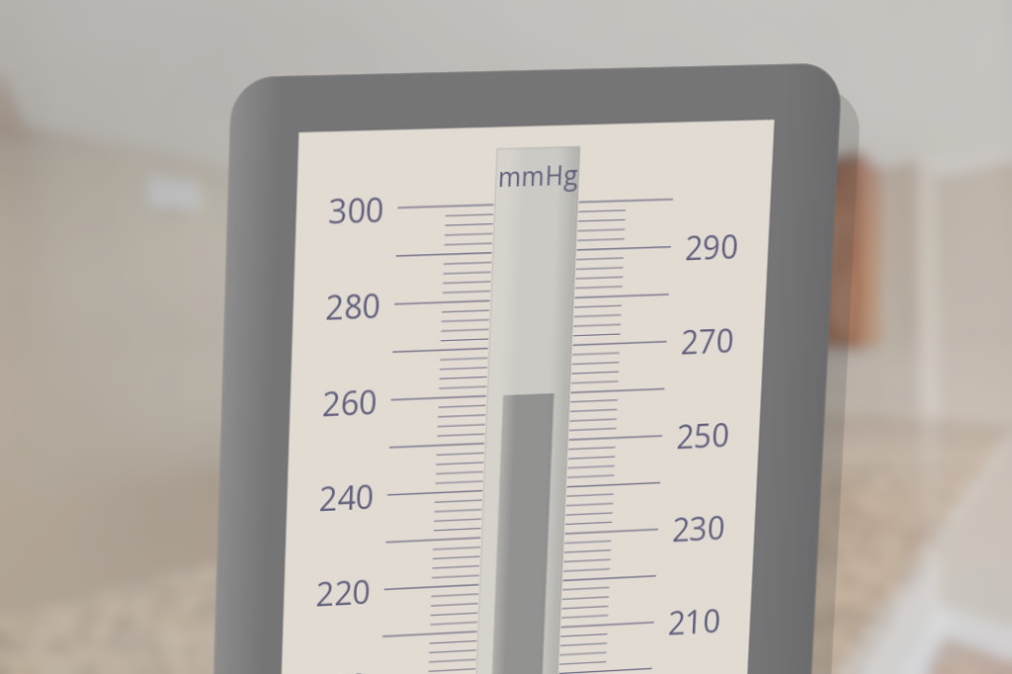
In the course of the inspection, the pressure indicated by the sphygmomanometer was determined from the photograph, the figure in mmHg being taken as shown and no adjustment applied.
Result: 260 mmHg
